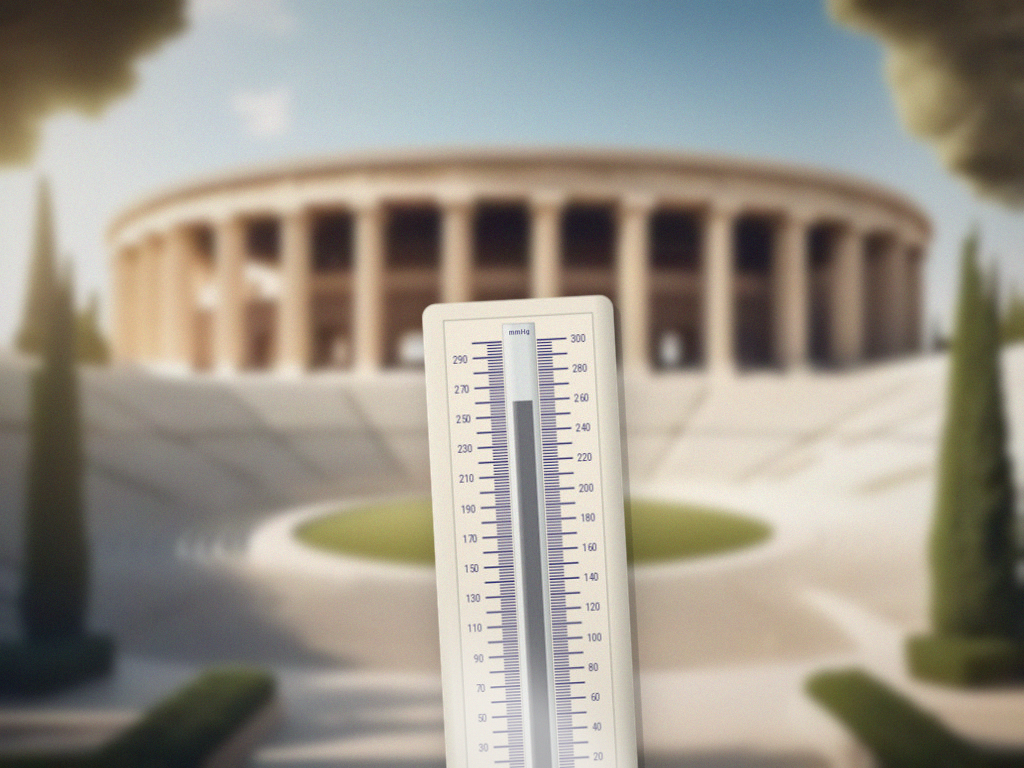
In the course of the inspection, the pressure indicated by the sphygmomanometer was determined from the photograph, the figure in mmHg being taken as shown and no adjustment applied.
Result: 260 mmHg
